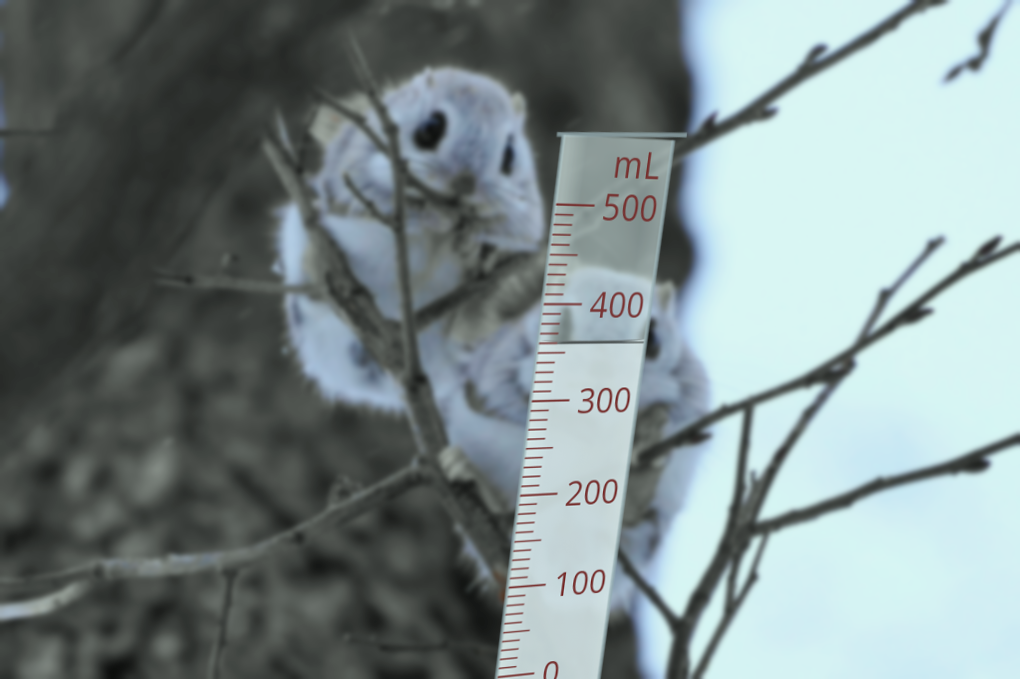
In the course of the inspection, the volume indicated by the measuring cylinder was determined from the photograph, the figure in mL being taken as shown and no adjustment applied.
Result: 360 mL
